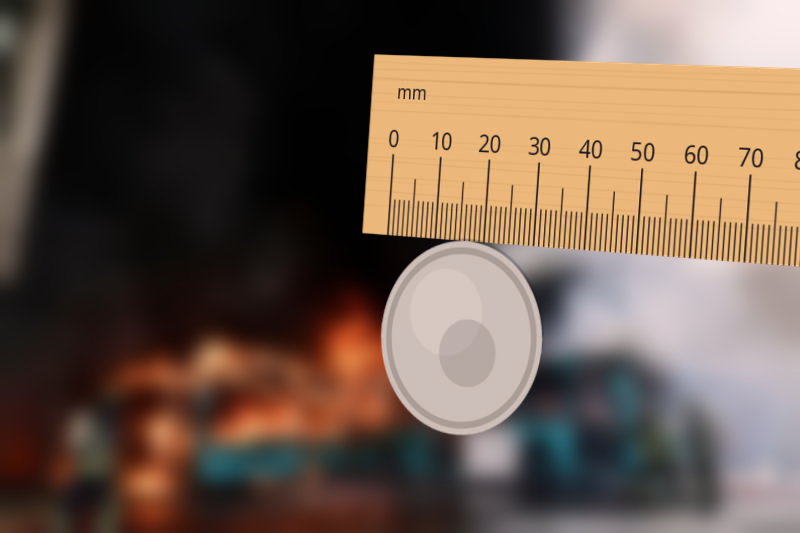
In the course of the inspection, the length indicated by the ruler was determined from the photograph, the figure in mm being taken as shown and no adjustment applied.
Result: 33 mm
